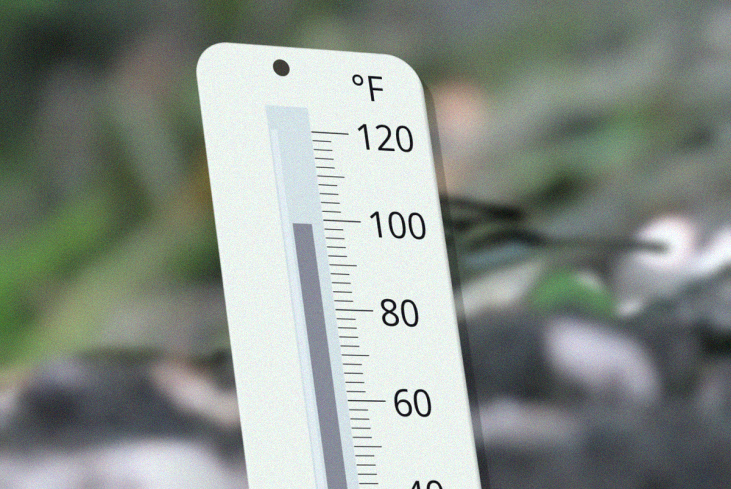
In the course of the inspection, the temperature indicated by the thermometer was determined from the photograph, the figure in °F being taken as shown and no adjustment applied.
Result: 99 °F
